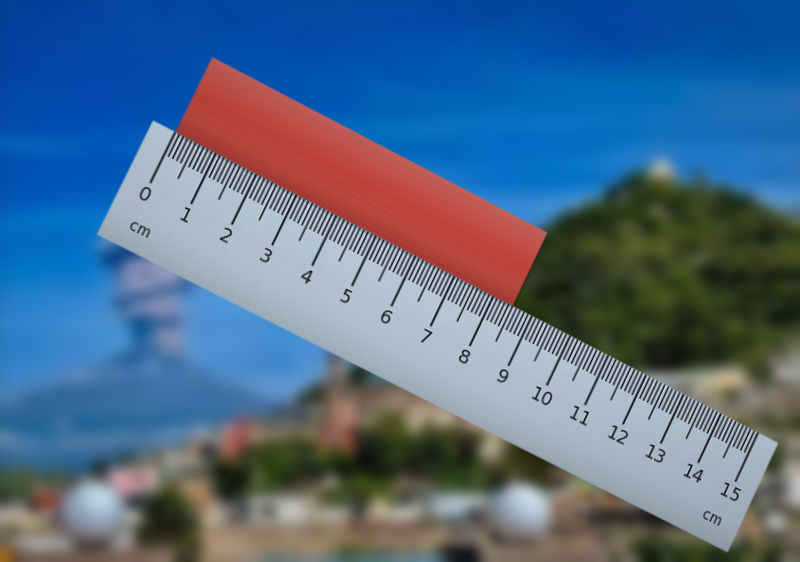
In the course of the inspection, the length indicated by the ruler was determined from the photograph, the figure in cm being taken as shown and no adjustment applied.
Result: 8.5 cm
